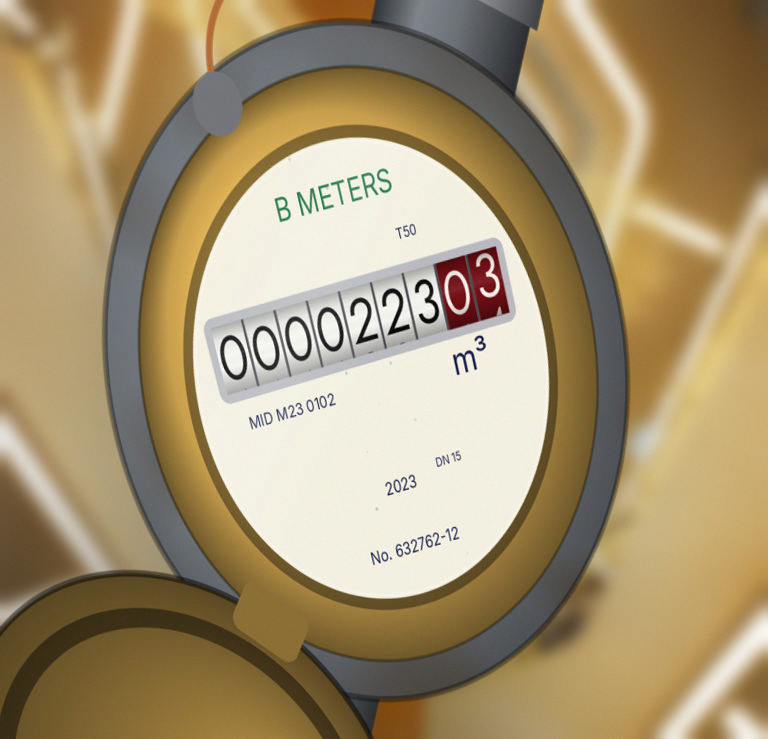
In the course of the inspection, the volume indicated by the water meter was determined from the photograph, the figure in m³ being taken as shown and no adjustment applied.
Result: 223.03 m³
